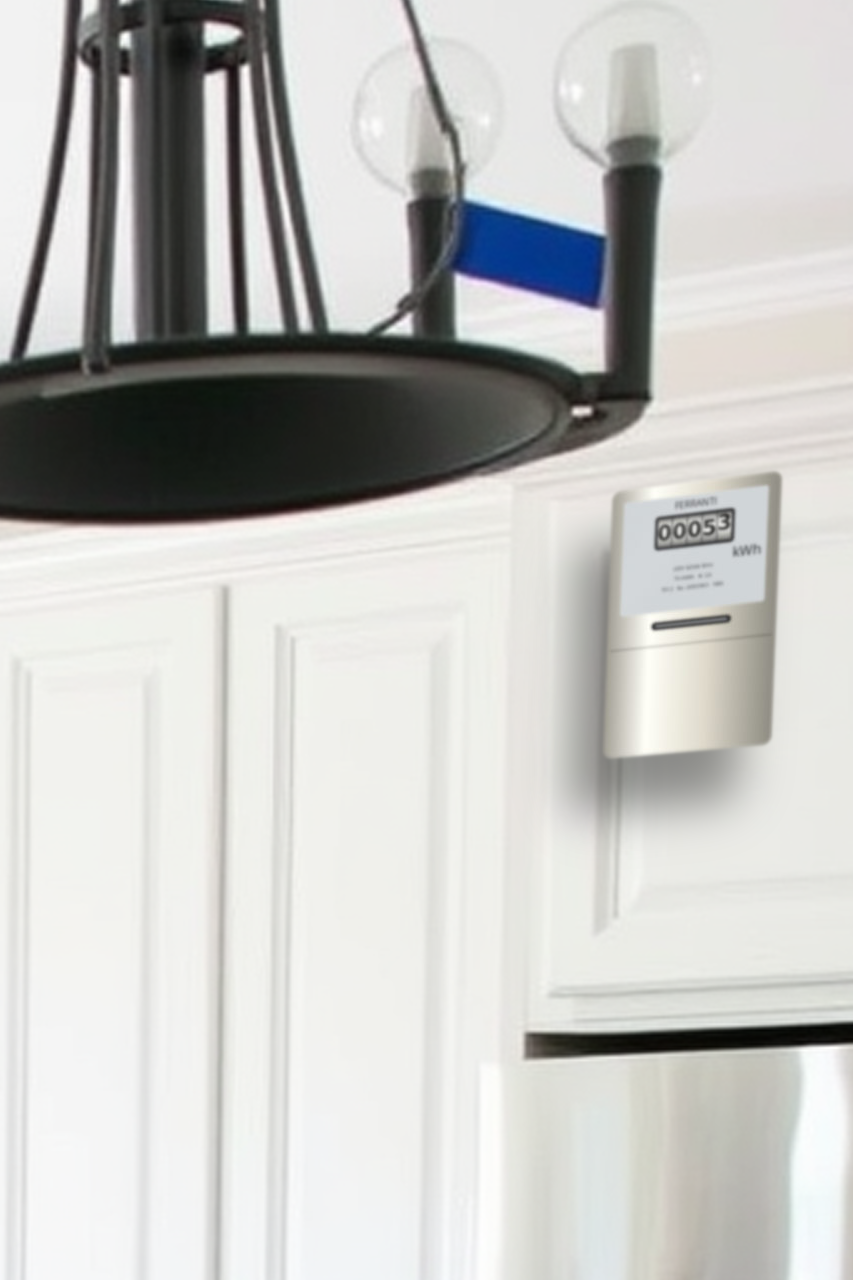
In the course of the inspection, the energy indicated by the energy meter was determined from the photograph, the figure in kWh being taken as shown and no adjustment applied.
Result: 53 kWh
